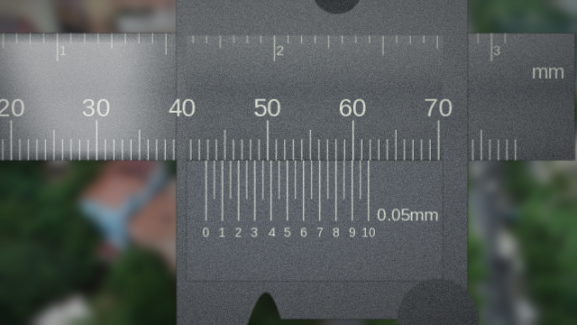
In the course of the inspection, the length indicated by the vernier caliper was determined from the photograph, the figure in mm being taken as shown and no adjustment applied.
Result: 42.8 mm
